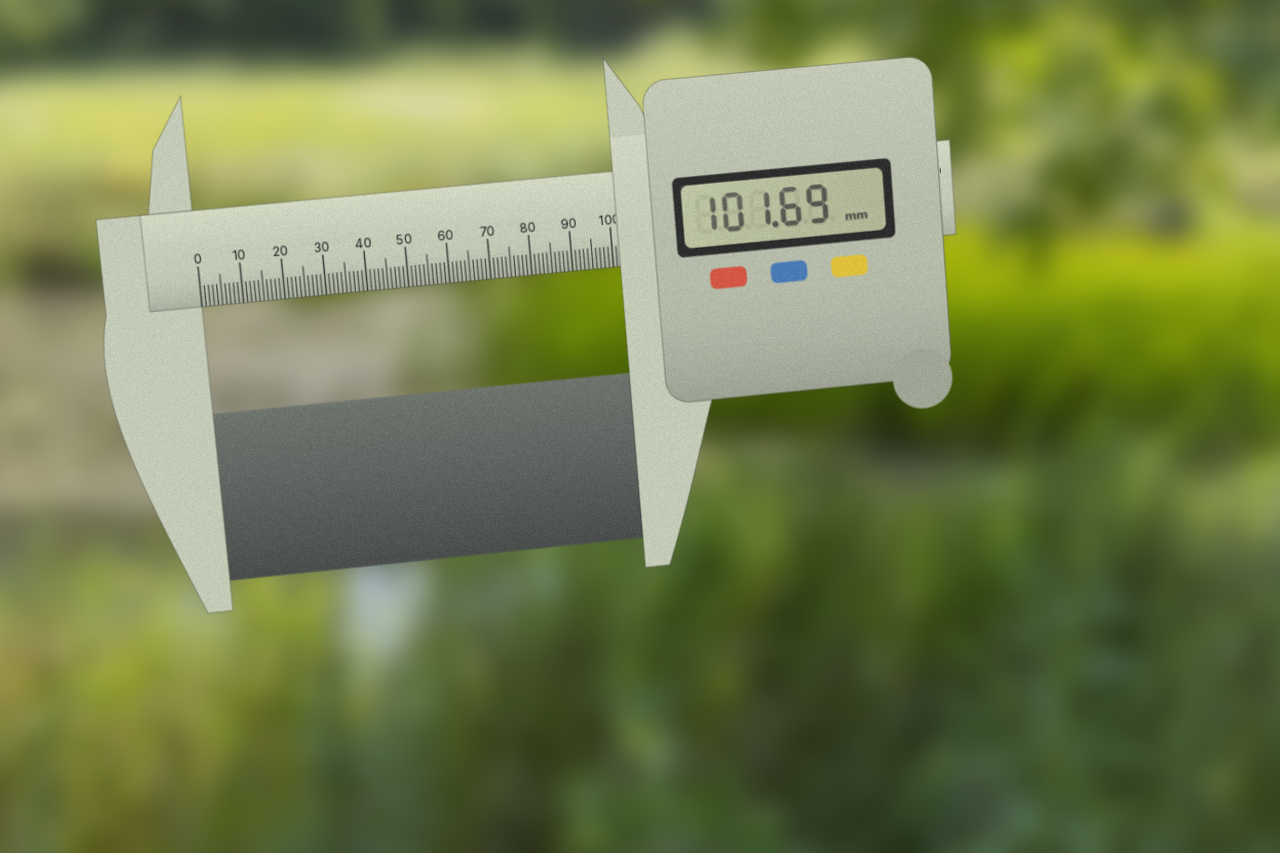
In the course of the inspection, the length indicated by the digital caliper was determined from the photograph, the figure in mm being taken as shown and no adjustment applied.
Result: 101.69 mm
